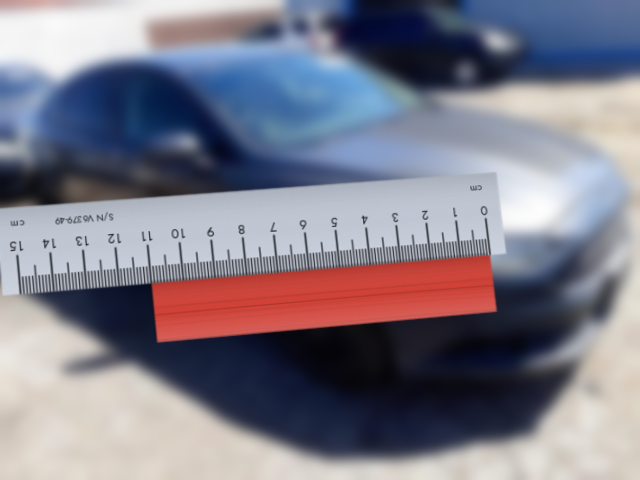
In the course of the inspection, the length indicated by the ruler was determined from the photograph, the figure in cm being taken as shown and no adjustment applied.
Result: 11 cm
